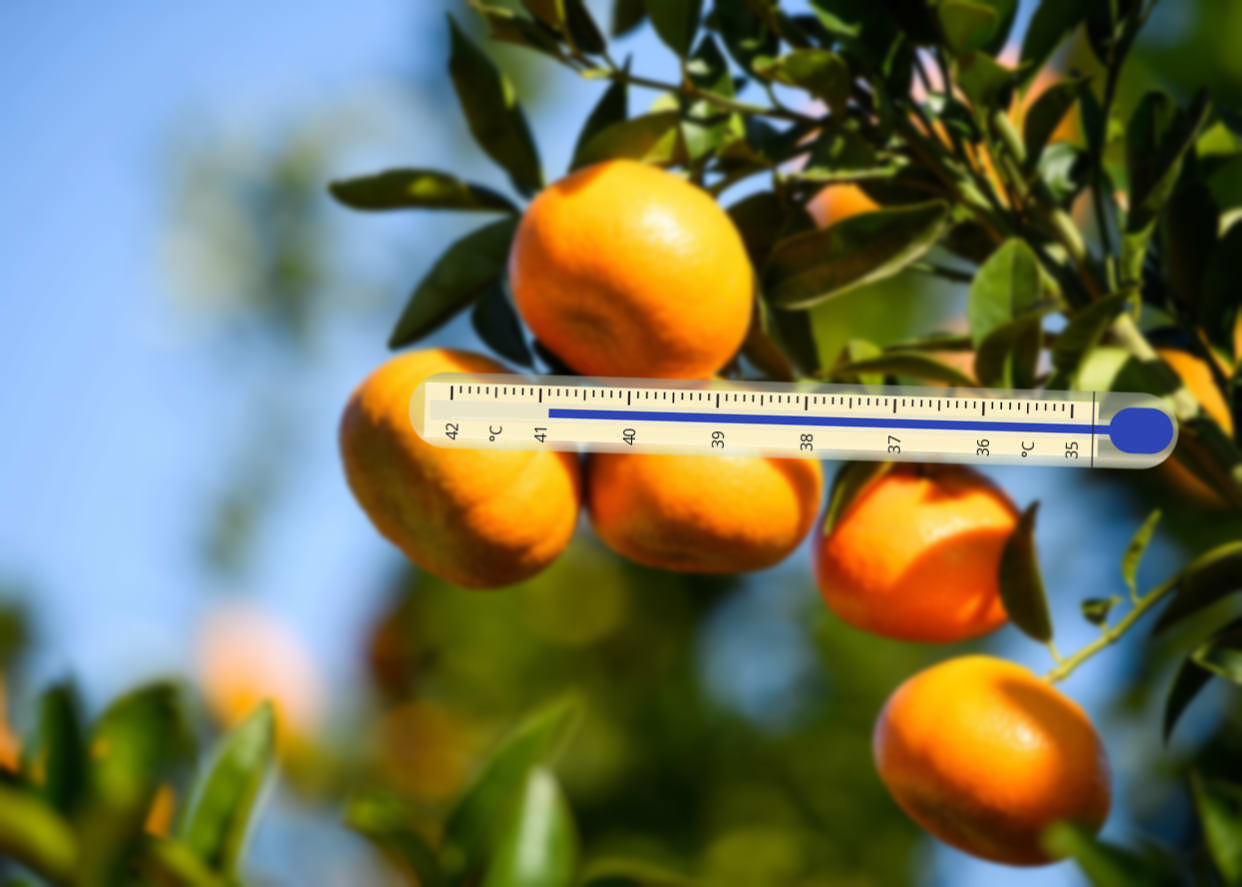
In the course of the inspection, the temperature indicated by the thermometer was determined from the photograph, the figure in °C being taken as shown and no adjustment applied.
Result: 40.9 °C
